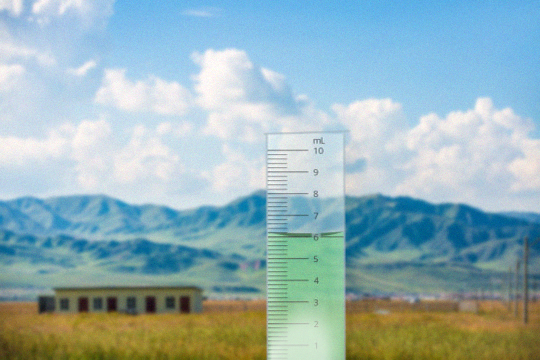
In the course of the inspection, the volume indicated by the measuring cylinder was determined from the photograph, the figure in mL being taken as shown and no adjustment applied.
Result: 6 mL
